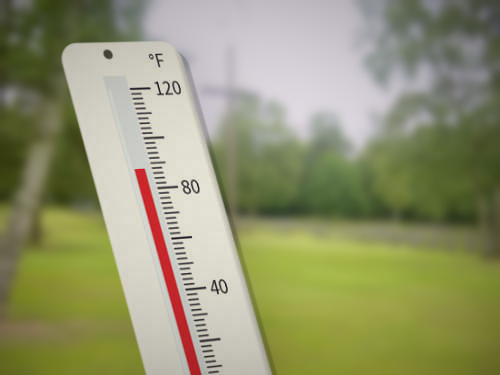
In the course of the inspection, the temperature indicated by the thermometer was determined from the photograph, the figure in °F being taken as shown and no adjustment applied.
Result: 88 °F
